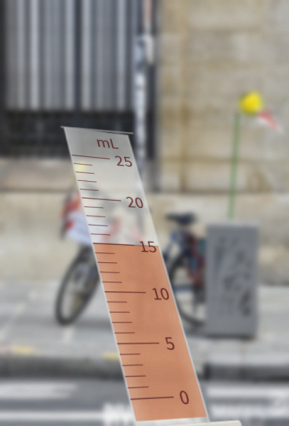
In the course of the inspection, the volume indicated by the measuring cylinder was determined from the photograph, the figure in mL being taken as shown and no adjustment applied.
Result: 15 mL
